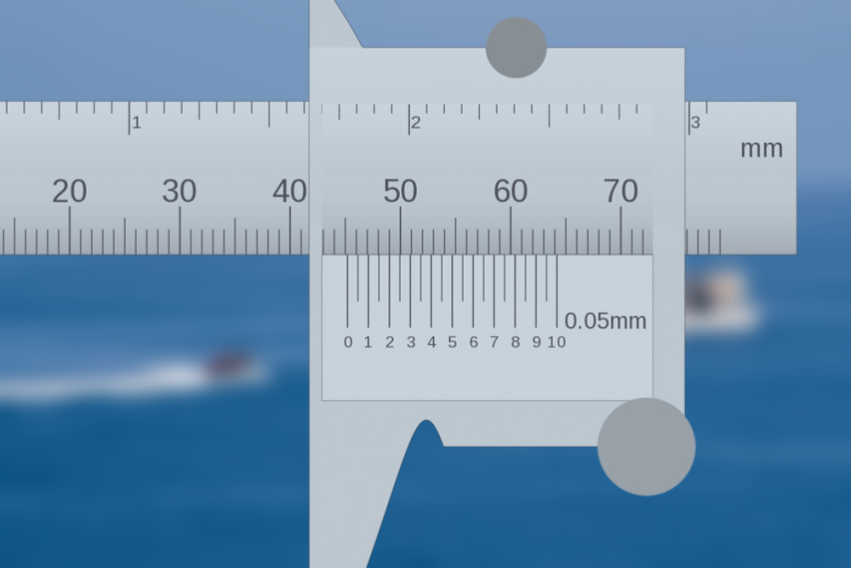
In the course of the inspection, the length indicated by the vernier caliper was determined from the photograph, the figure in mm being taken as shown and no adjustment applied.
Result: 45.2 mm
